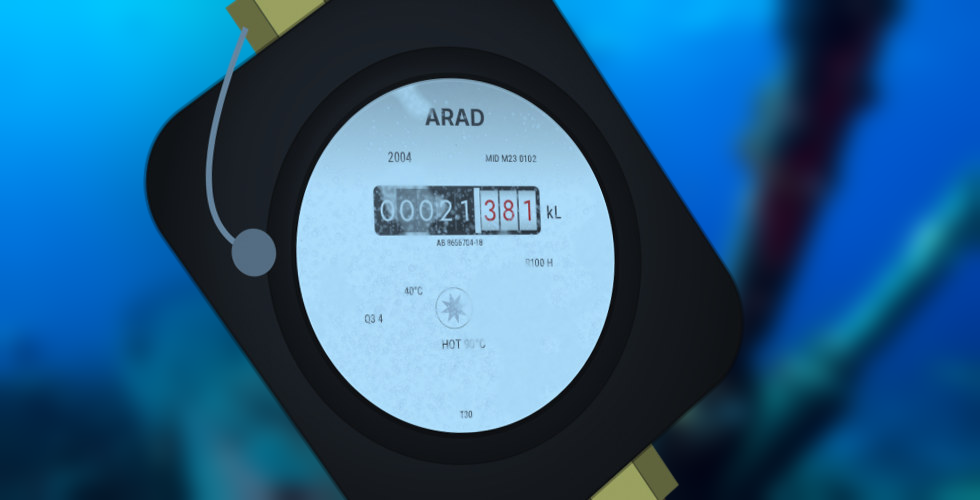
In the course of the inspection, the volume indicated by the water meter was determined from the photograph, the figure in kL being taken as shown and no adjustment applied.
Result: 21.381 kL
